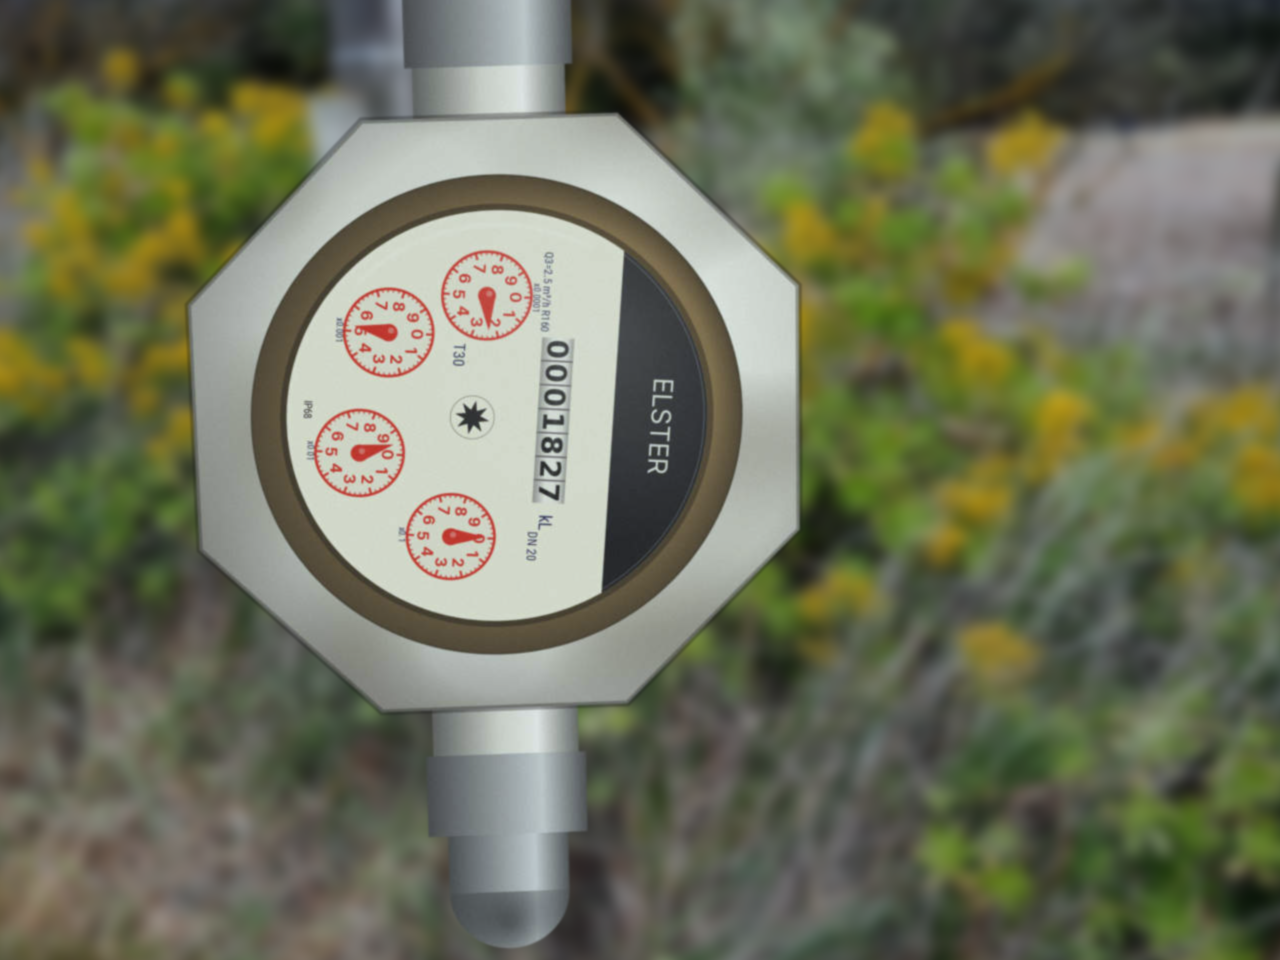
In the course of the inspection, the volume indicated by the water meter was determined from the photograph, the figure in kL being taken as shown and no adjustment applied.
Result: 1826.9952 kL
